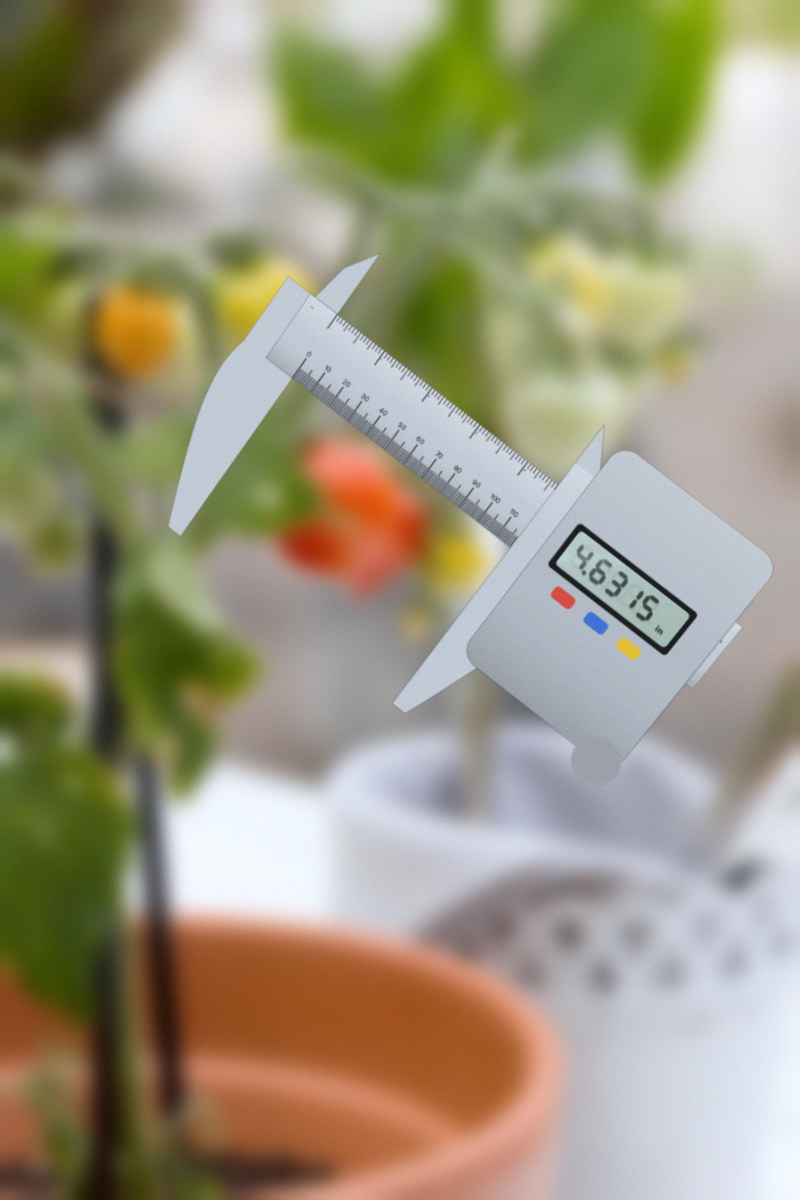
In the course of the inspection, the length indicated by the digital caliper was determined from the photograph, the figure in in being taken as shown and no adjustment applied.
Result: 4.6315 in
